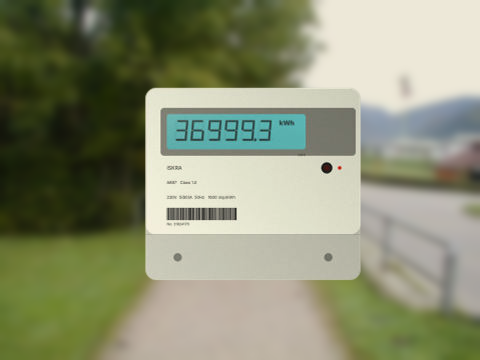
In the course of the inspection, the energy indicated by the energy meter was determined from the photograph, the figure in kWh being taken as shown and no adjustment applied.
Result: 36999.3 kWh
